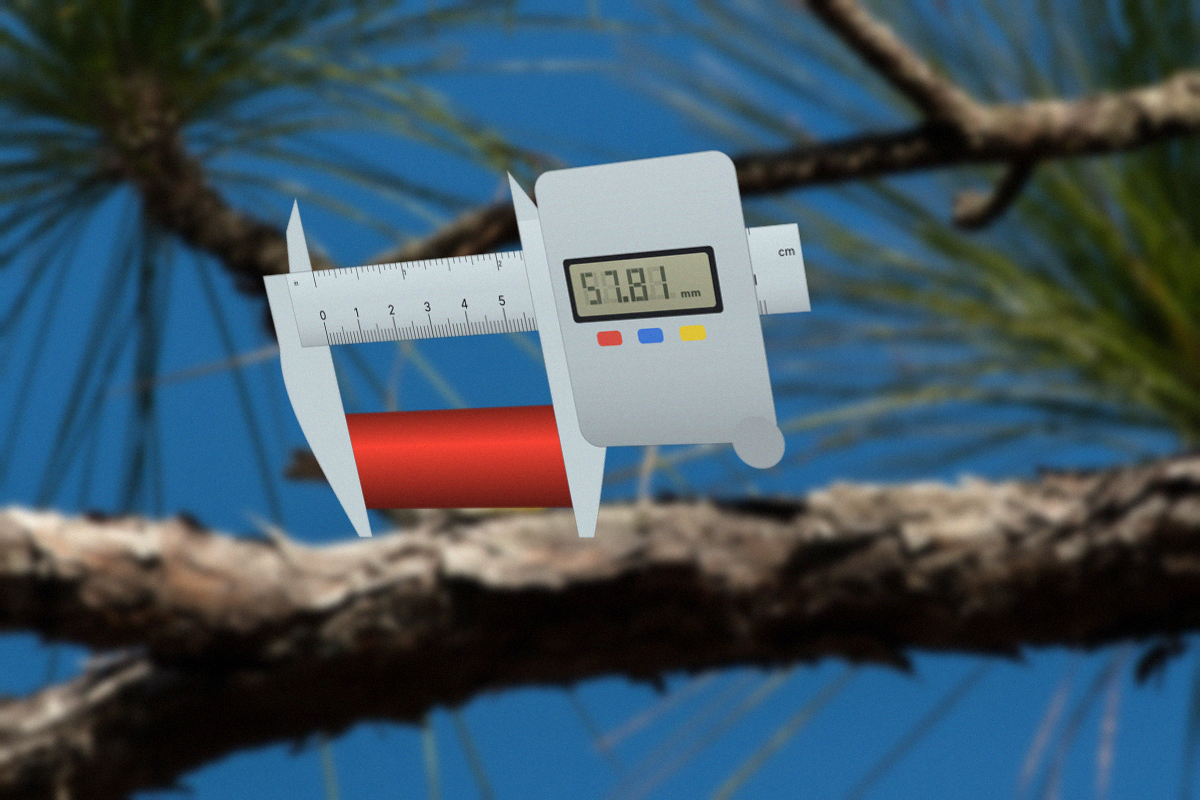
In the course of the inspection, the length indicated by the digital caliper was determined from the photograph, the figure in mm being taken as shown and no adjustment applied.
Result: 57.81 mm
